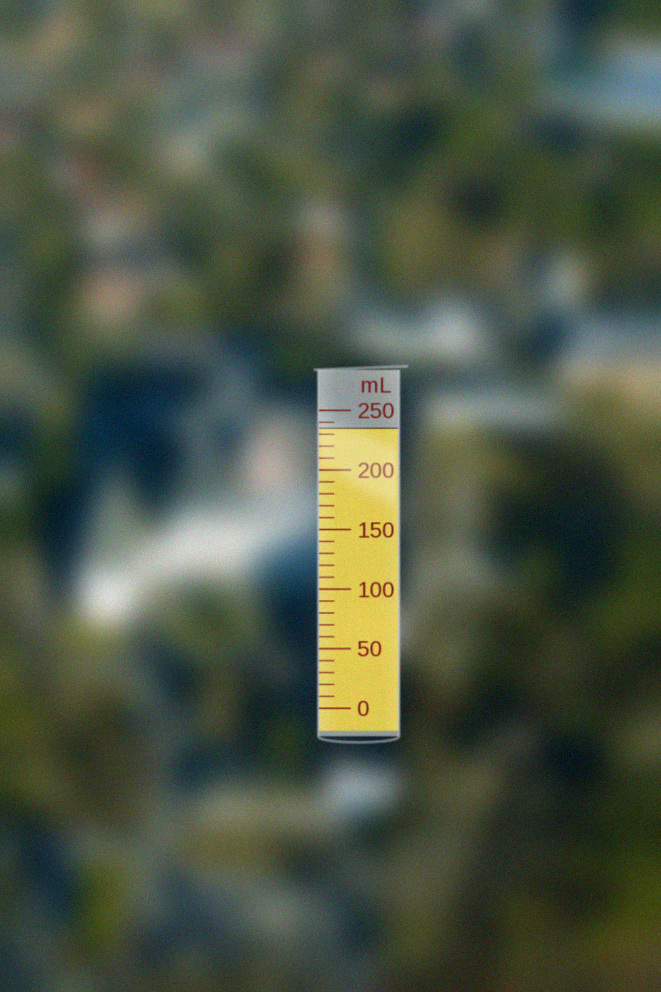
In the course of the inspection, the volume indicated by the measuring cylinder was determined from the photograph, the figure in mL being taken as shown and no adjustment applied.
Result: 235 mL
